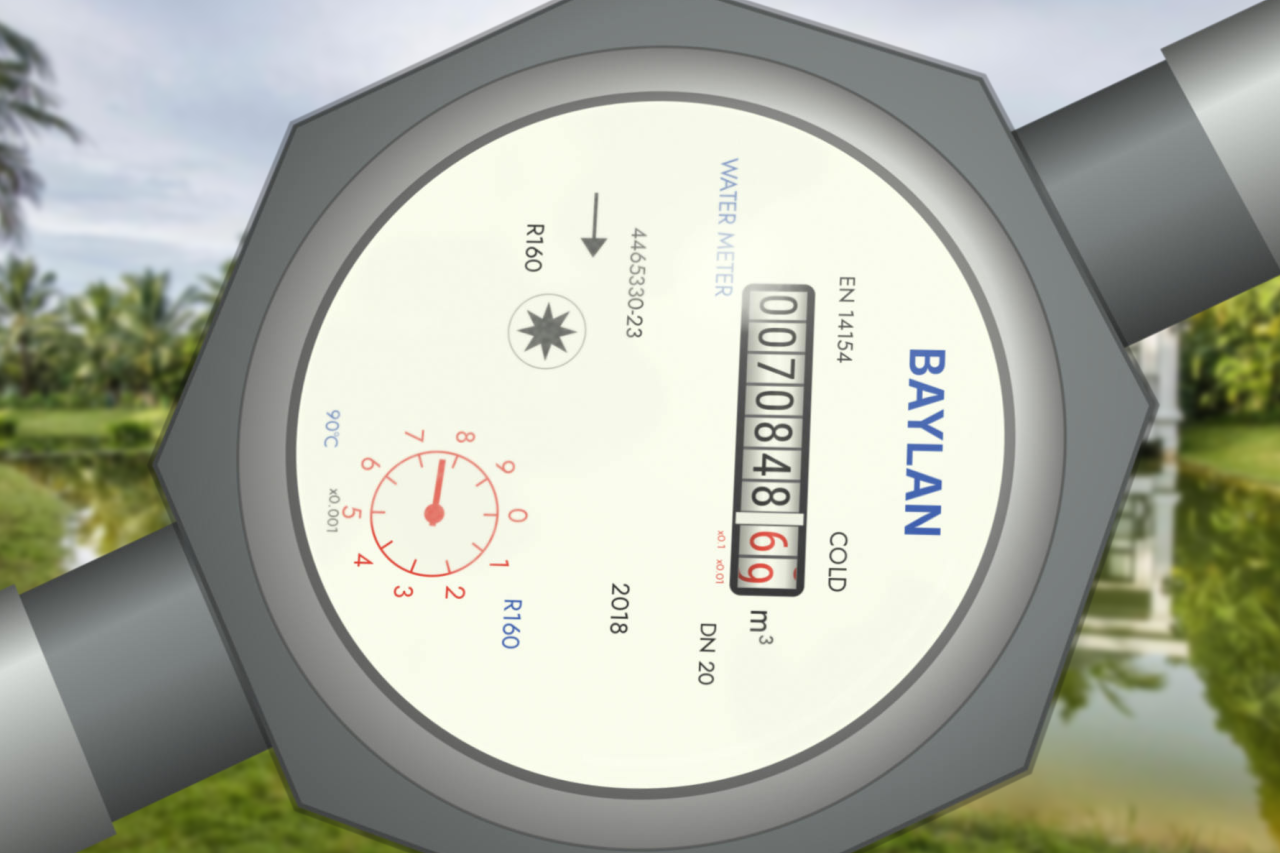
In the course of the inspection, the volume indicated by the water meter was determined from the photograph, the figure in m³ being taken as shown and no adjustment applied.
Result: 70848.687 m³
